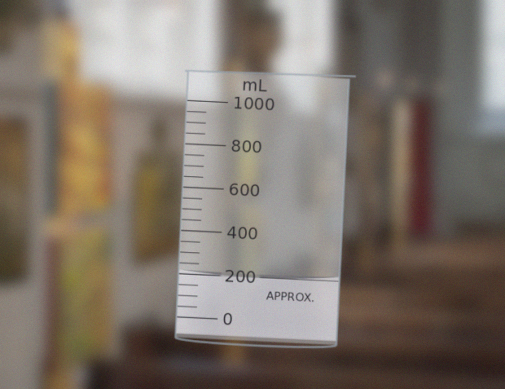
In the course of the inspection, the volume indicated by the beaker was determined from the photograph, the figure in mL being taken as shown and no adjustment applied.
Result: 200 mL
